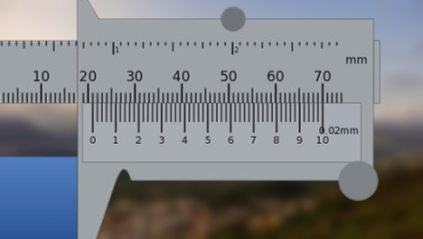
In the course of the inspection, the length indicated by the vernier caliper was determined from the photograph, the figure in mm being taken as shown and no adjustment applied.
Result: 21.0 mm
